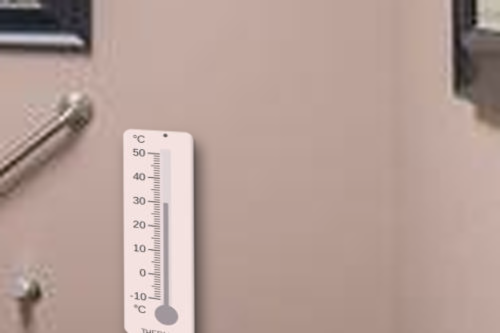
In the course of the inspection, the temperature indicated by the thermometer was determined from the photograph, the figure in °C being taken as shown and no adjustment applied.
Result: 30 °C
